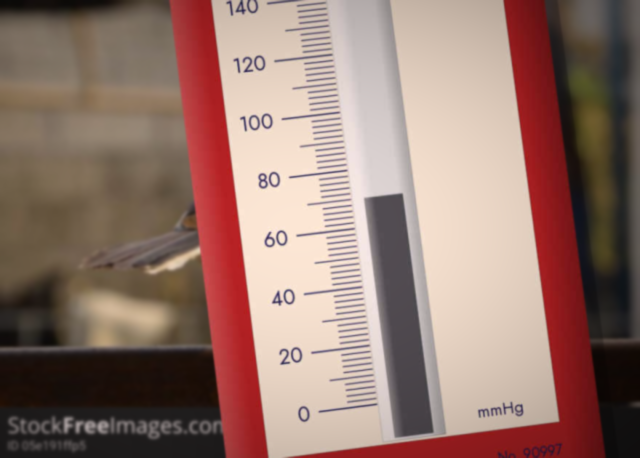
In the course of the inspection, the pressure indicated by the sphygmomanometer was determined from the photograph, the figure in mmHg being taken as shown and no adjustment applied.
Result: 70 mmHg
